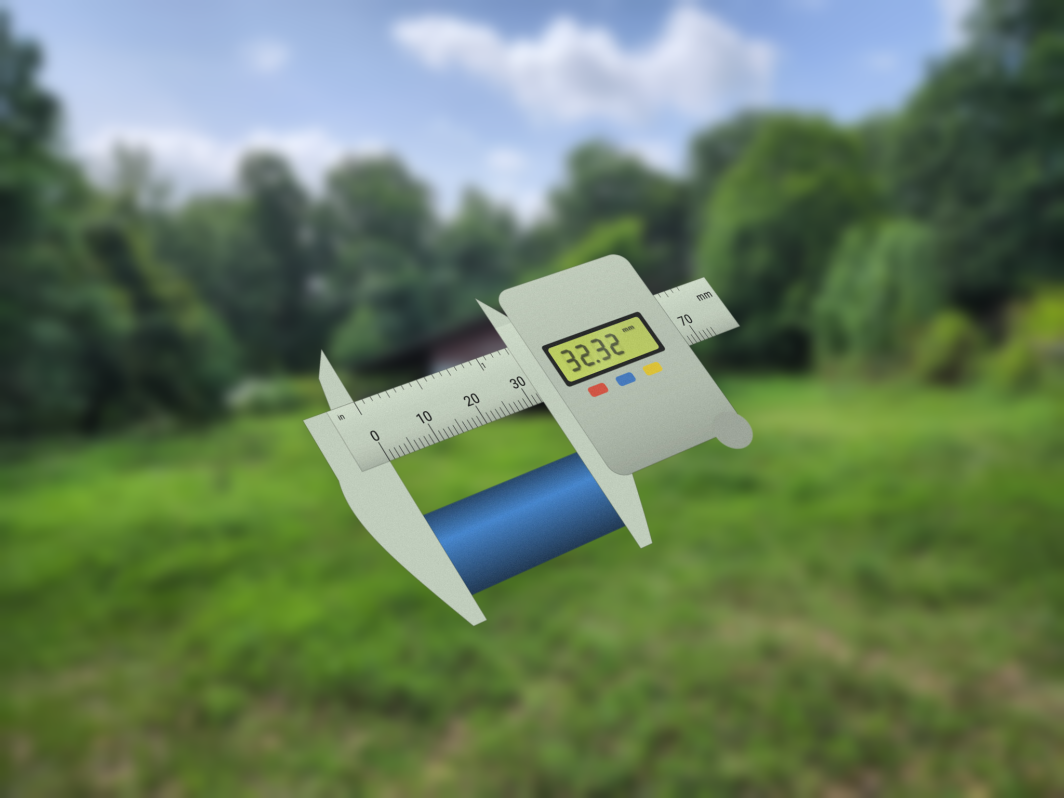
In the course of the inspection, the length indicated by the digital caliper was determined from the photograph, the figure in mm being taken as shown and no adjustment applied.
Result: 32.32 mm
